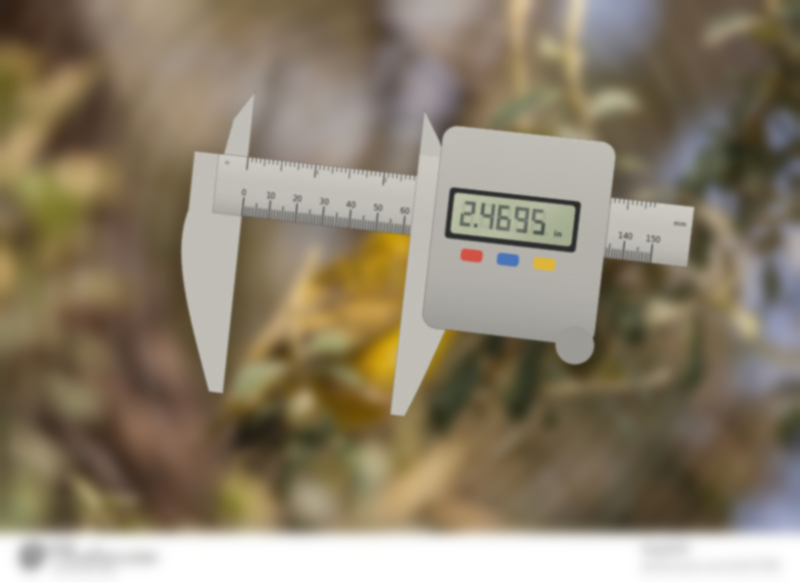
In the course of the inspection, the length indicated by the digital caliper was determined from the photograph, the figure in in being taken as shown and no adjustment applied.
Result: 2.4695 in
